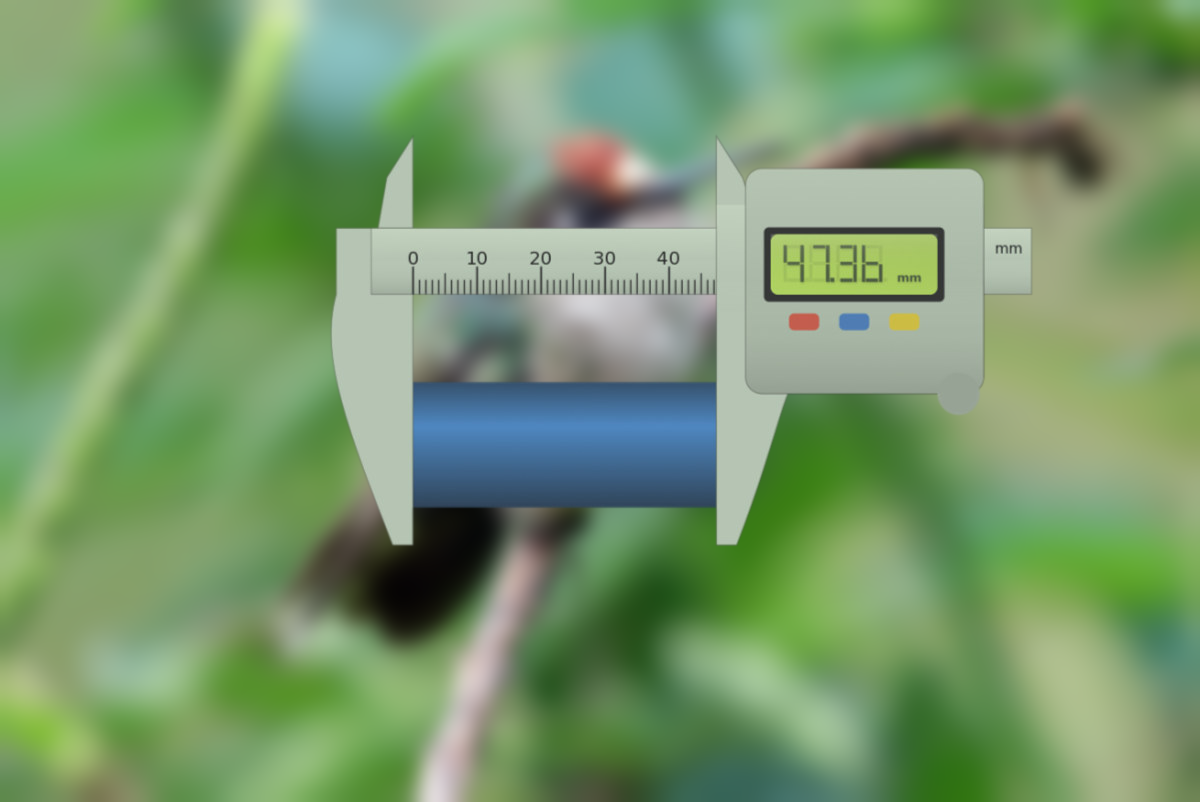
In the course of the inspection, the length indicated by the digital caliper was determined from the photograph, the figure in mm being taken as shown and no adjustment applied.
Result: 47.36 mm
